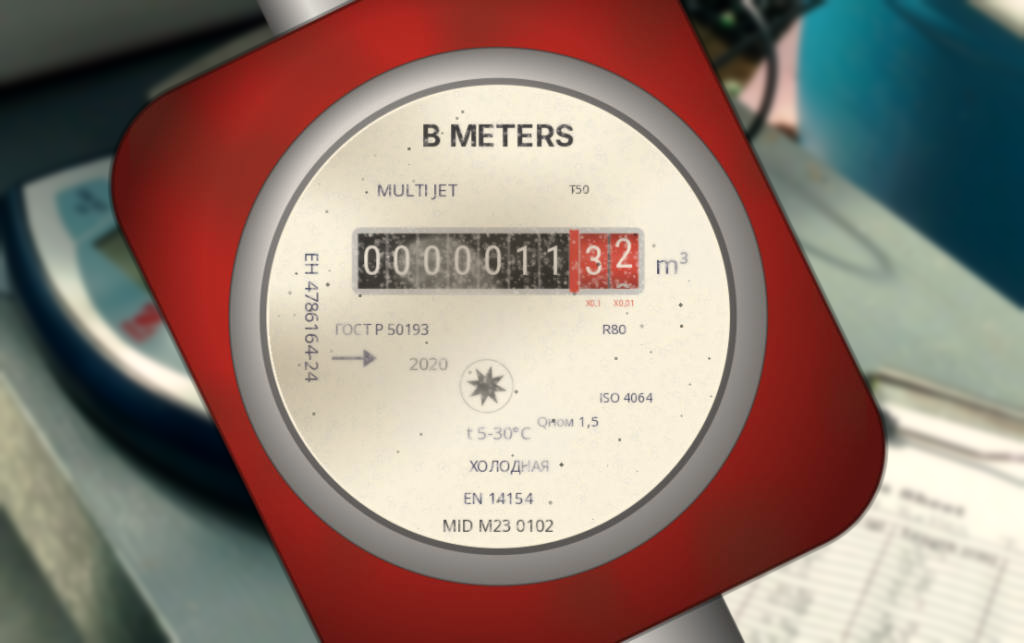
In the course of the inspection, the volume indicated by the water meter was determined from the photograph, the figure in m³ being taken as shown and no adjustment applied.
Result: 11.32 m³
